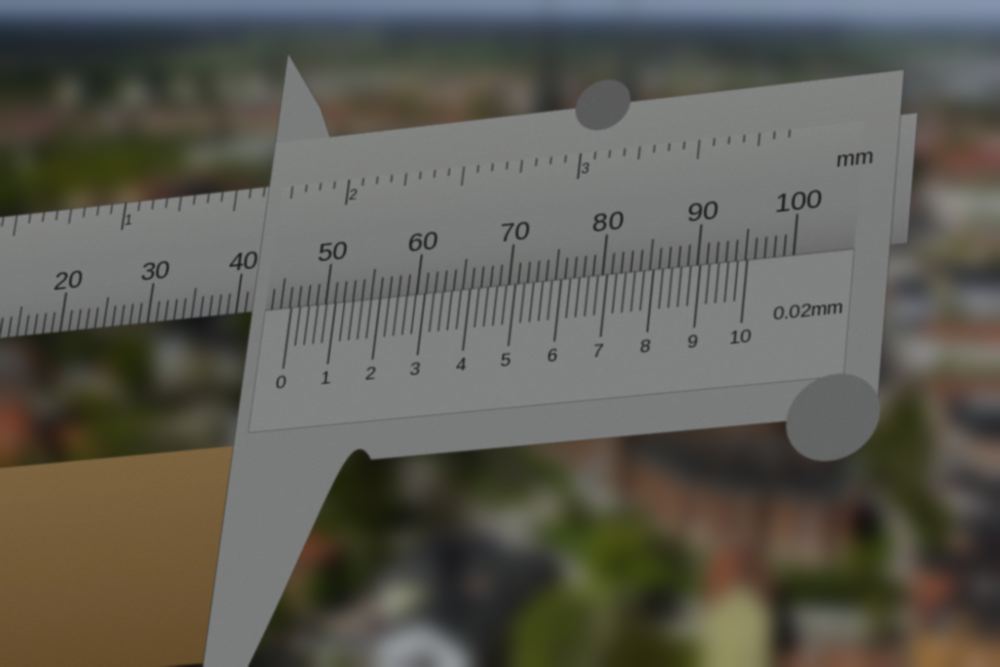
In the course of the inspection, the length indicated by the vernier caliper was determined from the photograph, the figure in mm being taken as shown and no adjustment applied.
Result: 46.2 mm
